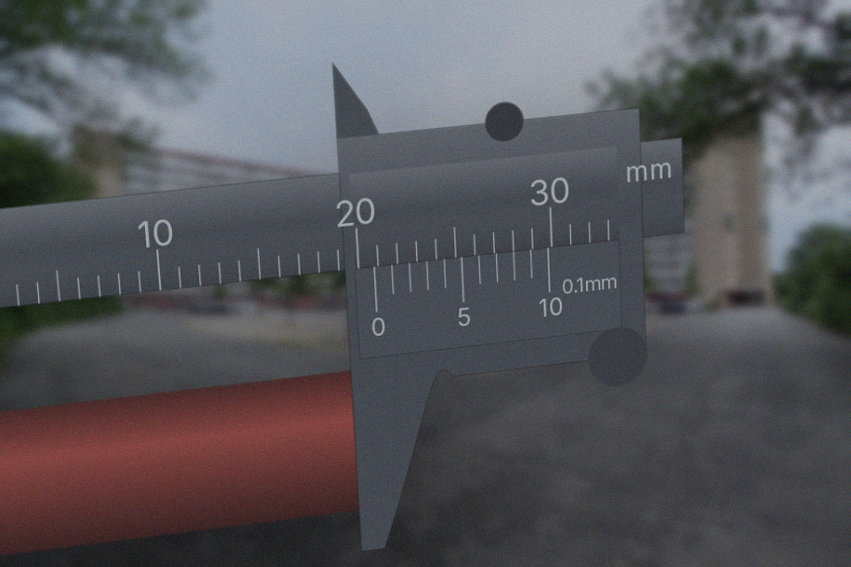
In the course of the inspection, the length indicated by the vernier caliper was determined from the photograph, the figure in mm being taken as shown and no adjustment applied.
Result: 20.8 mm
